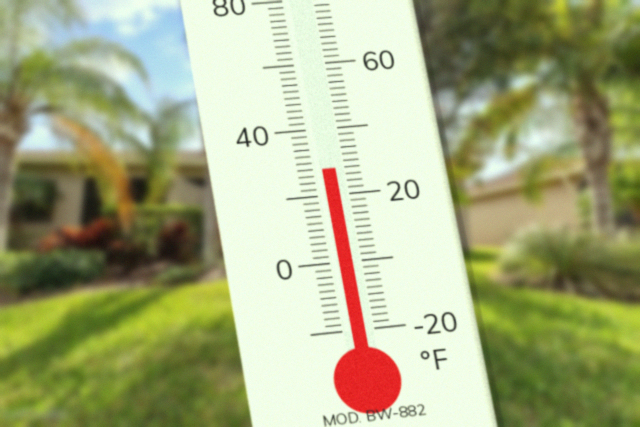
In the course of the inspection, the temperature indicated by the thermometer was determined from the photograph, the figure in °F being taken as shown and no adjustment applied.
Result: 28 °F
